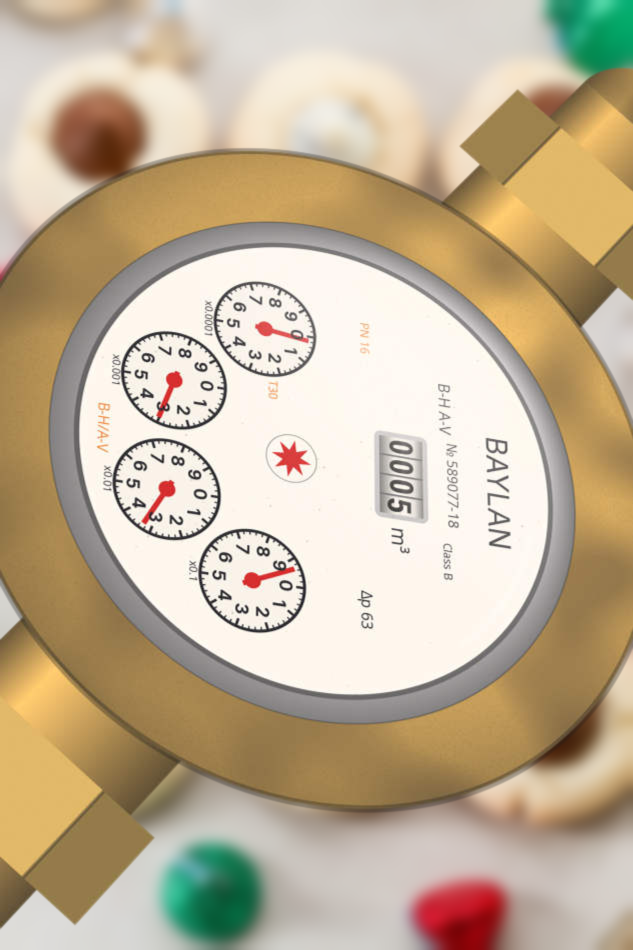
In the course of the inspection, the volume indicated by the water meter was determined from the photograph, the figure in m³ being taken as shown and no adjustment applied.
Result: 4.9330 m³
